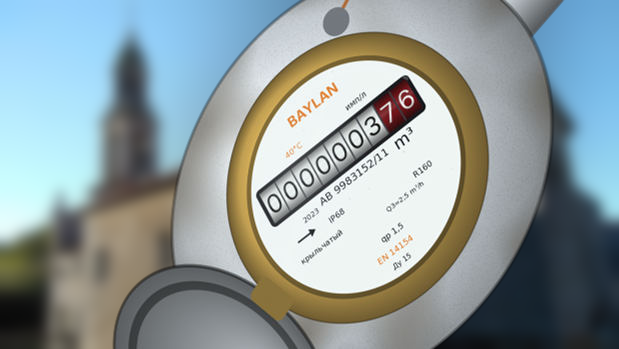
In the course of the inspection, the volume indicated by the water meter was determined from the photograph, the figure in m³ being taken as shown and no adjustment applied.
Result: 3.76 m³
